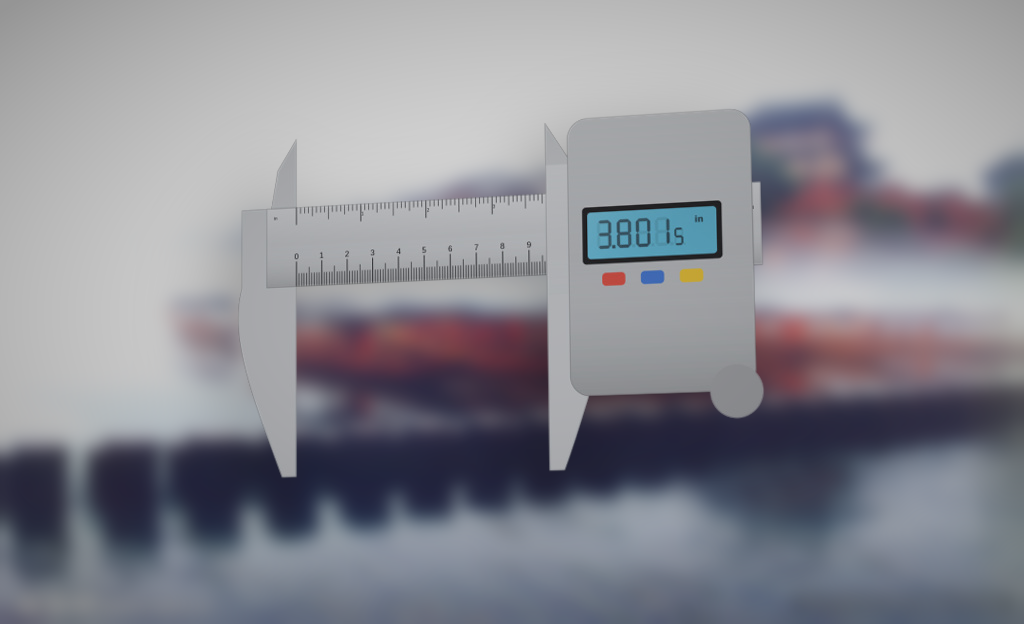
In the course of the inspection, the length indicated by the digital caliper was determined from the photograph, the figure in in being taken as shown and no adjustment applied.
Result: 3.8015 in
